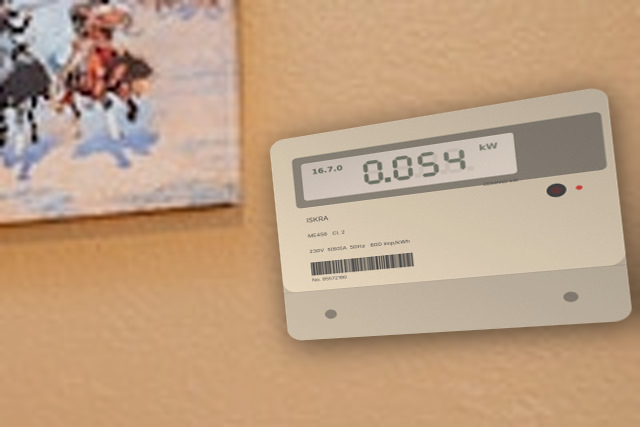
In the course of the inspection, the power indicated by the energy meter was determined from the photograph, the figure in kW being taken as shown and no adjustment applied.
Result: 0.054 kW
